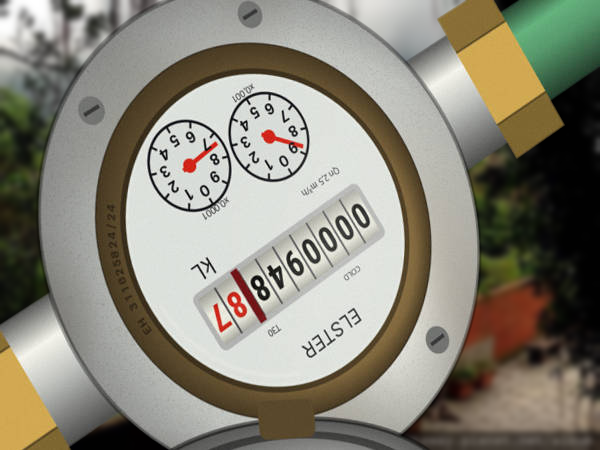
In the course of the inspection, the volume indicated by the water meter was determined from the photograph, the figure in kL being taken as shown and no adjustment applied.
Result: 948.8787 kL
